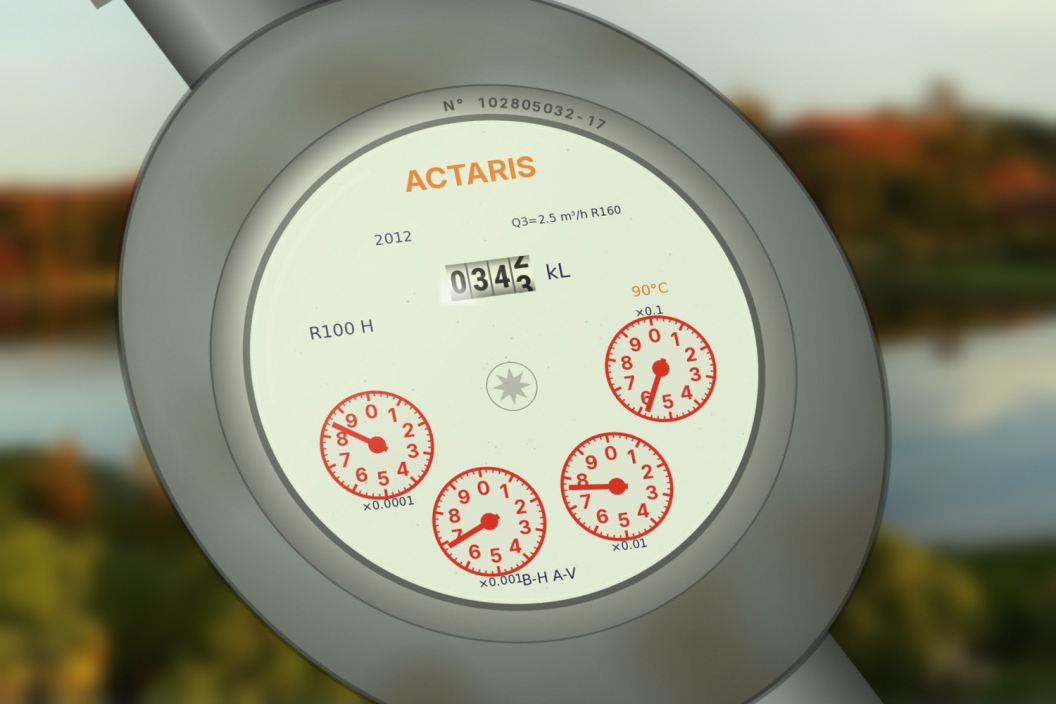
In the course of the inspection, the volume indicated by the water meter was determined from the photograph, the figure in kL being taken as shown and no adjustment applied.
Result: 342.5768 kL
